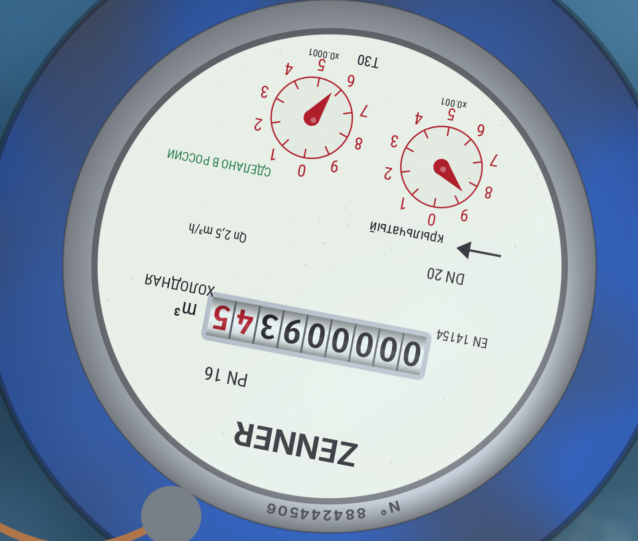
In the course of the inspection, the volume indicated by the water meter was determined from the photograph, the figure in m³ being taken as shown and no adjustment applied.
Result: 93.4585 m³
